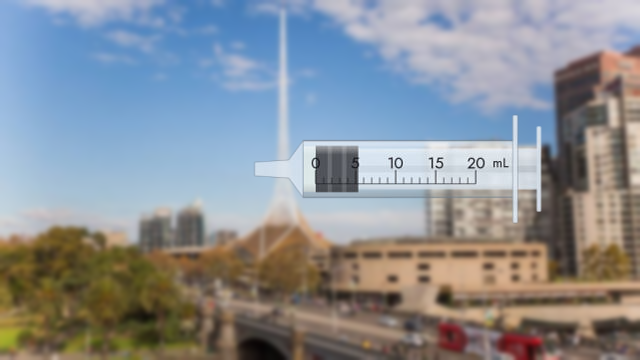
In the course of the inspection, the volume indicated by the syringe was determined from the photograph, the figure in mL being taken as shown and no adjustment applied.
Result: 0 mL
